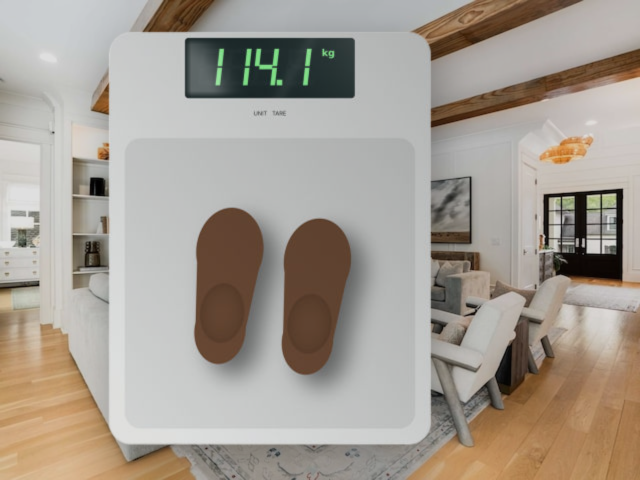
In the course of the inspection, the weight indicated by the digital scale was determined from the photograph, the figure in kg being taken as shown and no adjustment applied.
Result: 114.1 kg
